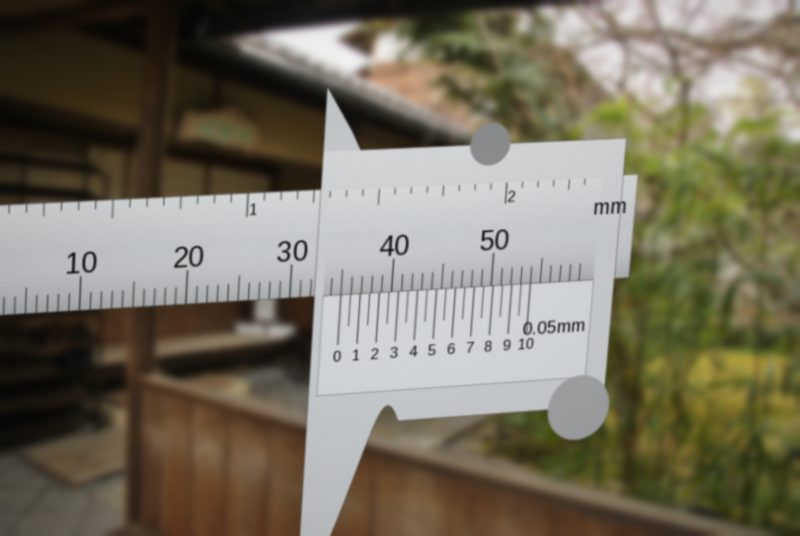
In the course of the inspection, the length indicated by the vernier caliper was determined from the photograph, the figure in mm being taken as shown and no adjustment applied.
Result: 35.0 mm
